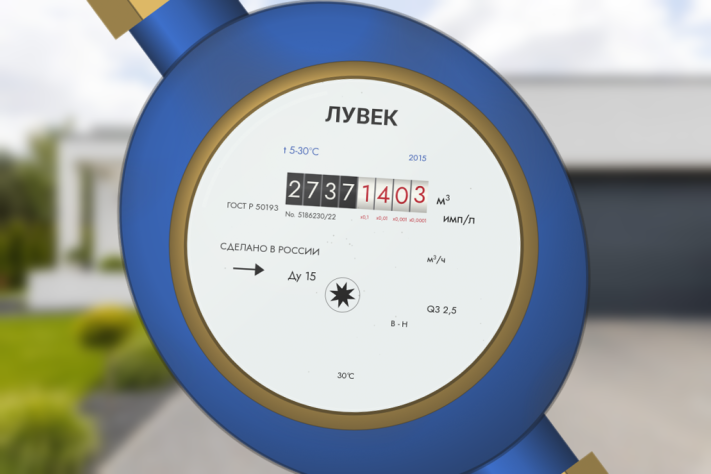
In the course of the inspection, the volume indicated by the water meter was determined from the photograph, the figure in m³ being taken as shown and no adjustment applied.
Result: 2737.1403 m³
